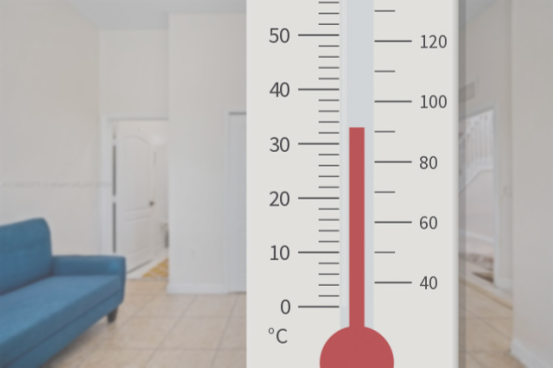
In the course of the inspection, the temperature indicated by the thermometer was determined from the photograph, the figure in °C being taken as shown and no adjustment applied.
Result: 33 °C
